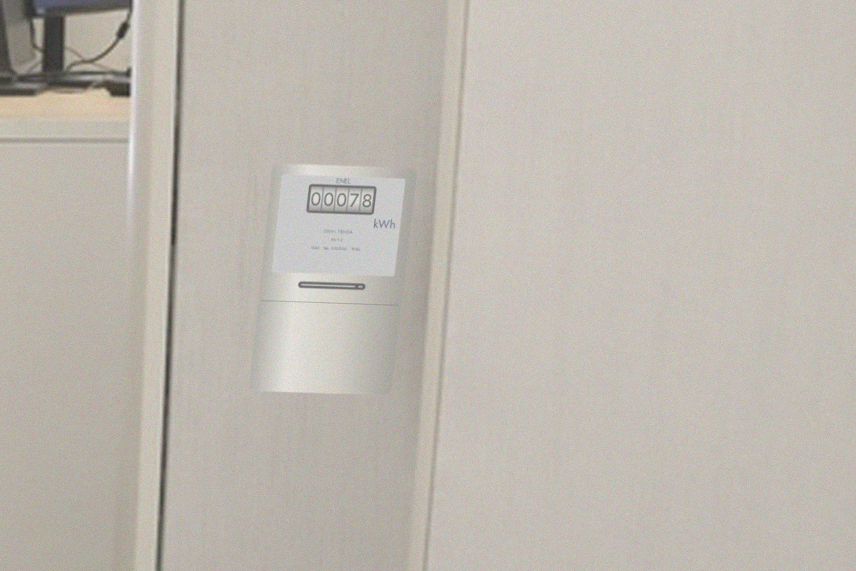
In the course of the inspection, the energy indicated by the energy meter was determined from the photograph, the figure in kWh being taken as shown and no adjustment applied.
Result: 78 kWh
